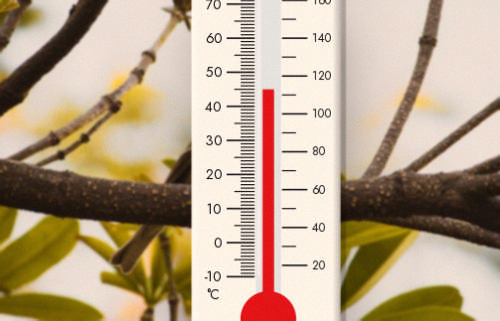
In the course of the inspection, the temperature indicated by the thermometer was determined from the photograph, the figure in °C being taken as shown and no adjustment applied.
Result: 45 °C
